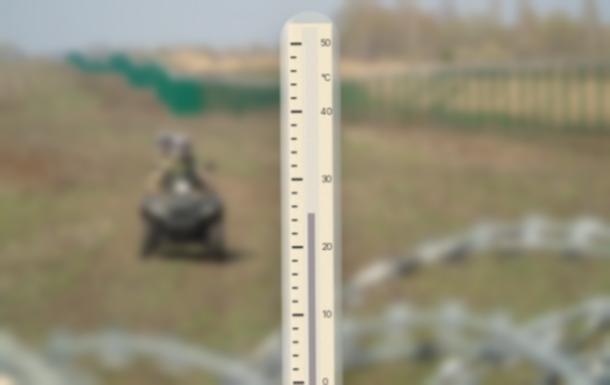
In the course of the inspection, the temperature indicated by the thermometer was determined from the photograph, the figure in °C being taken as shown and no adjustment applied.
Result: 25 °C
